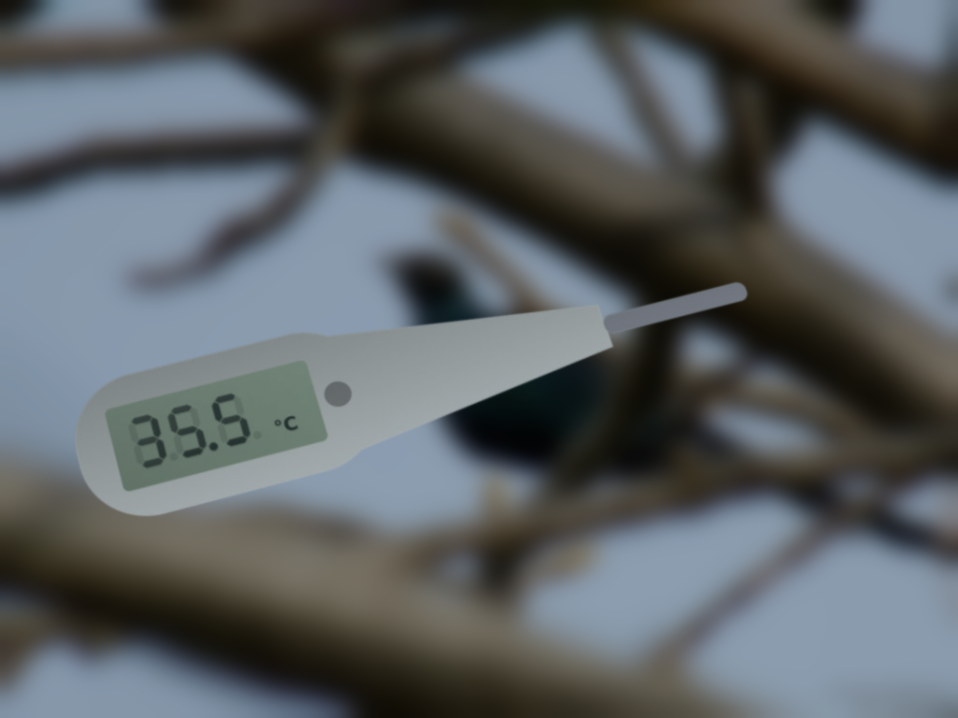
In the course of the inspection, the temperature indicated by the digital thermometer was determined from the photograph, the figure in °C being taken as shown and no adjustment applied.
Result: 35.5 °C
